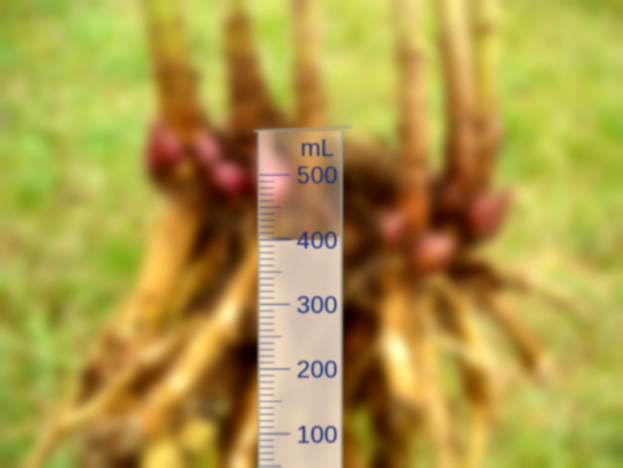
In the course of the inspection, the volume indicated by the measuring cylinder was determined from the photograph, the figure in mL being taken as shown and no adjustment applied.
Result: 400 mL
